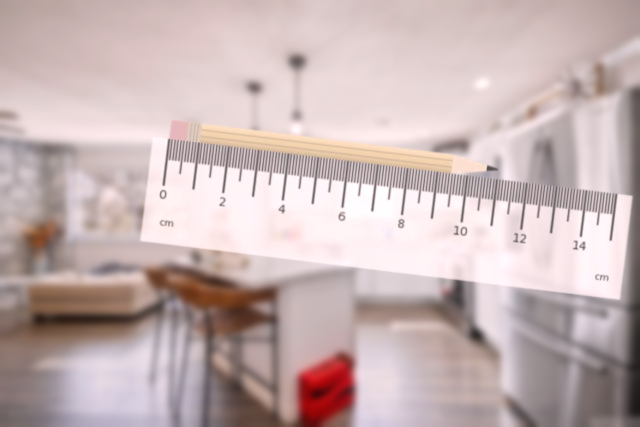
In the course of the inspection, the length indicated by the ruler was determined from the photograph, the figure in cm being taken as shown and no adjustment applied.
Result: 11 cm
